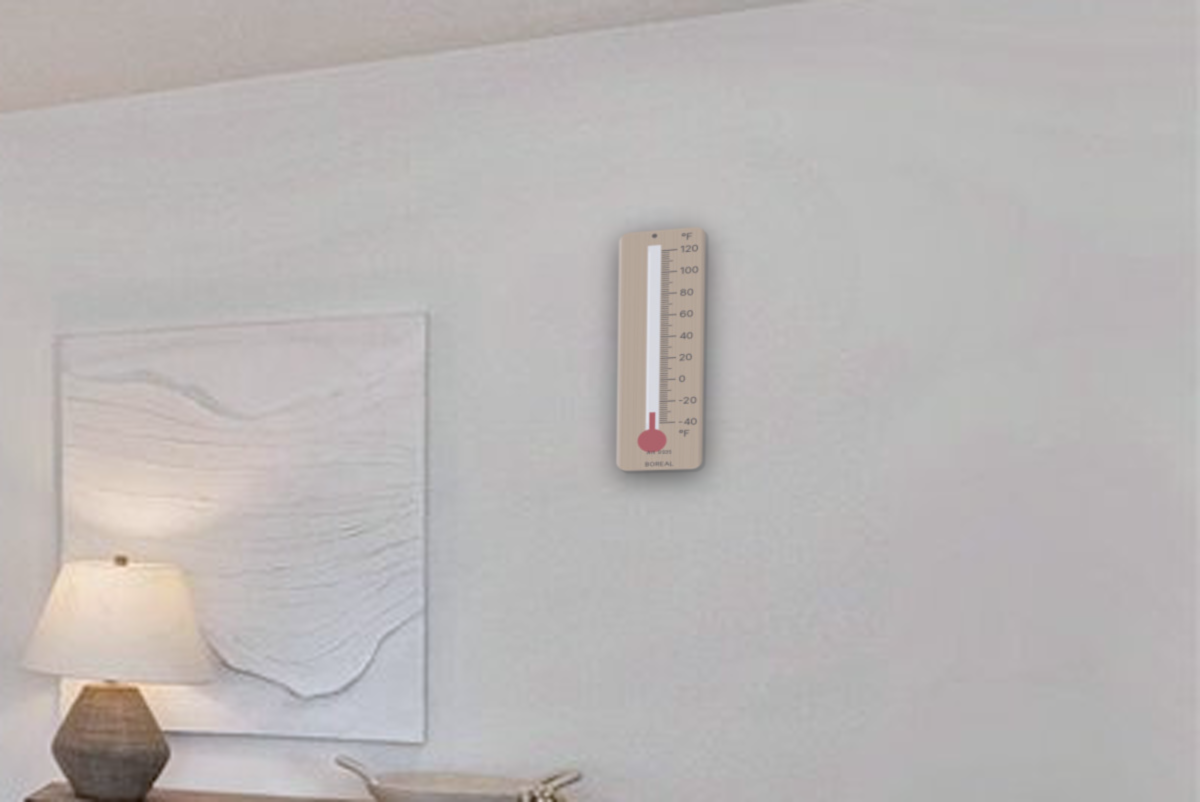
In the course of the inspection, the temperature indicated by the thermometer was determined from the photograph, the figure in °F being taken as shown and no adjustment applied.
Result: -30 °F
